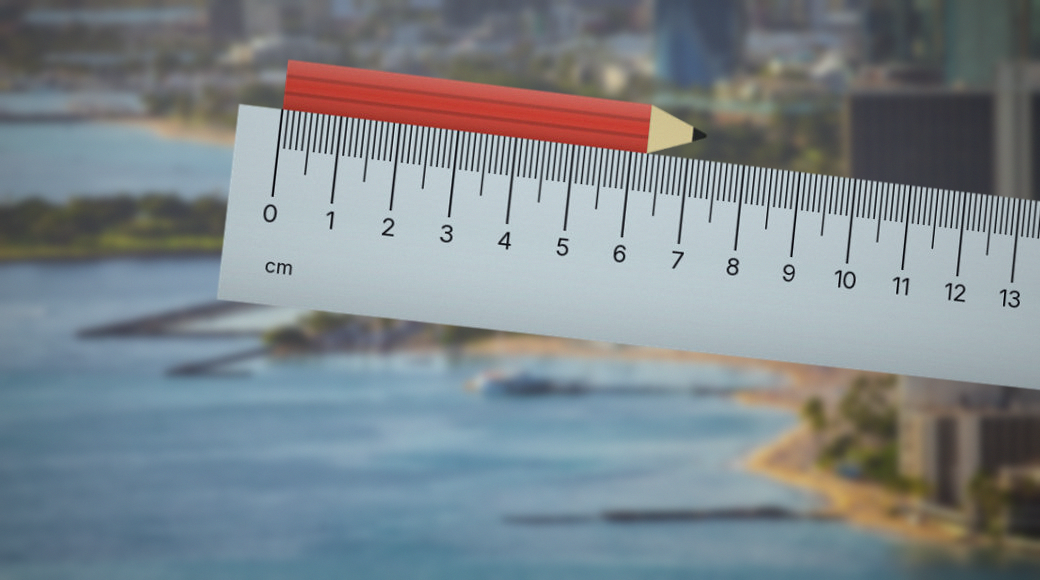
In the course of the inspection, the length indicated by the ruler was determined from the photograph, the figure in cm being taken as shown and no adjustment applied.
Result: 7.3 cm
